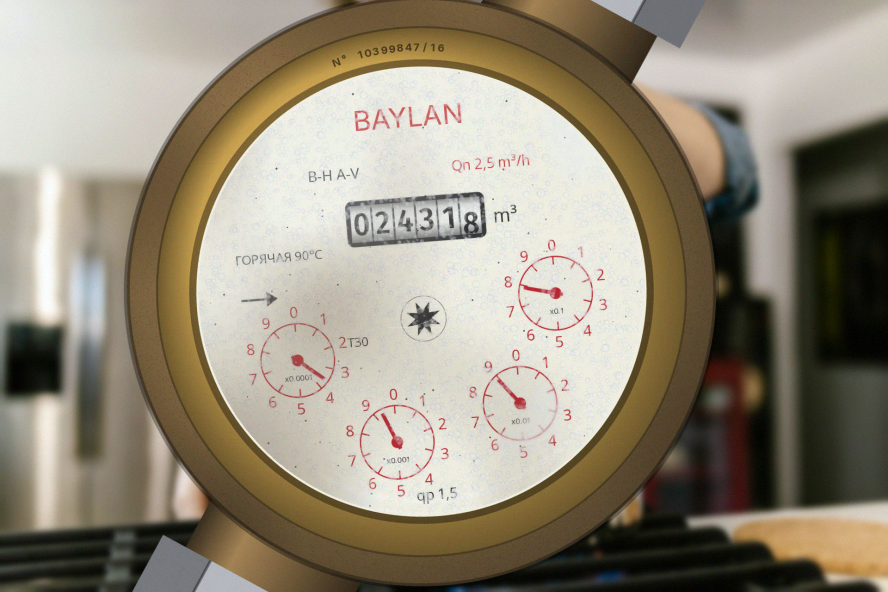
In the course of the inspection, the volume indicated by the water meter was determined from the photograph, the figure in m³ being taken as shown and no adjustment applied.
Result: 24317.7893 m³
